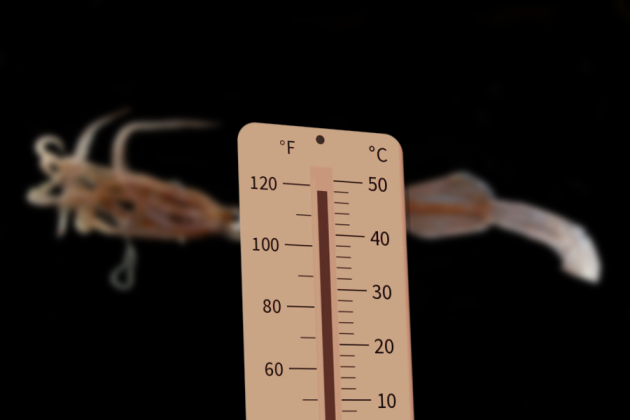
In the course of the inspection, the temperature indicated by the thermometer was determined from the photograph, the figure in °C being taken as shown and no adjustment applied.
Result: 48 °C
